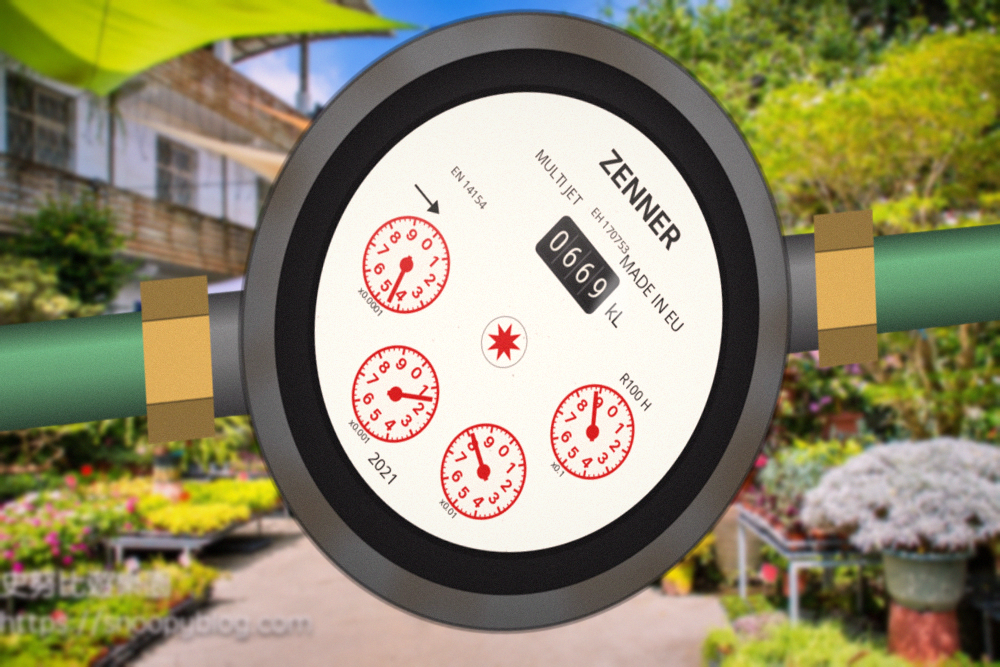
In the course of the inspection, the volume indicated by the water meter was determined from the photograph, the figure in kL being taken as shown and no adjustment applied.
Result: 669.8814 kL
